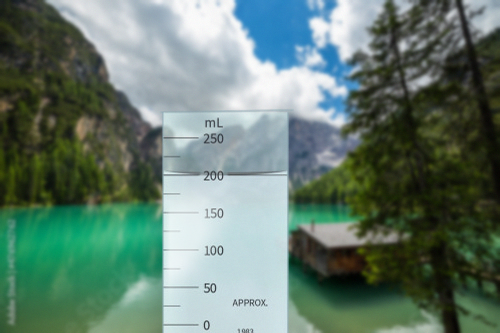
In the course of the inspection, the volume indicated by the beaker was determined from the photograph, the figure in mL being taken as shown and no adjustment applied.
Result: 200 mL
